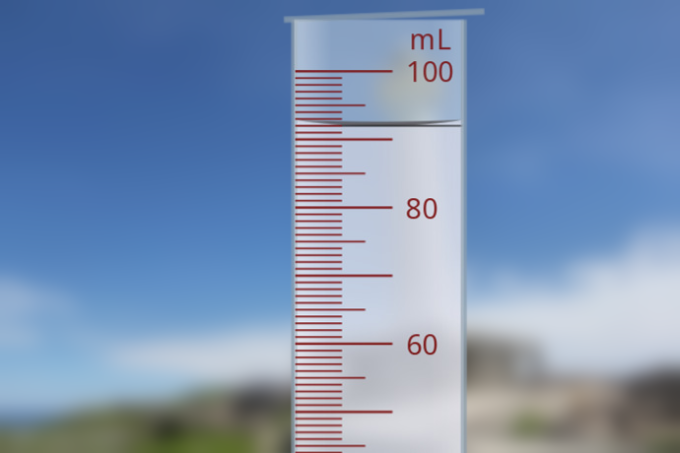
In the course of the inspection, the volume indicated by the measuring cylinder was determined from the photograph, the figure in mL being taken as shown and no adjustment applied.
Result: 92 mL
